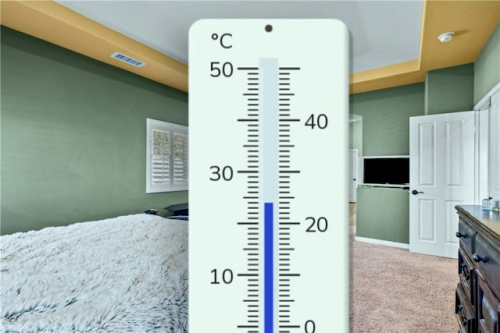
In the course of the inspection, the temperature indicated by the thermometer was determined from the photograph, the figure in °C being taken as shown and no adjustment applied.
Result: 24 °C
